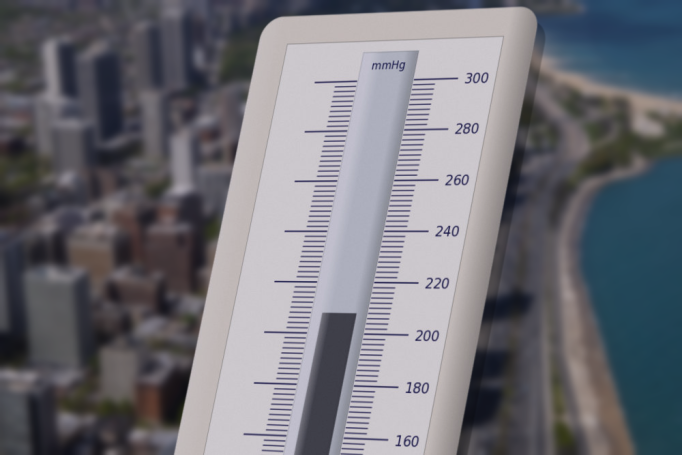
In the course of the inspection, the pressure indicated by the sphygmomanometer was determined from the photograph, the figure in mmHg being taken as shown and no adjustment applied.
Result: 208 mmHg
